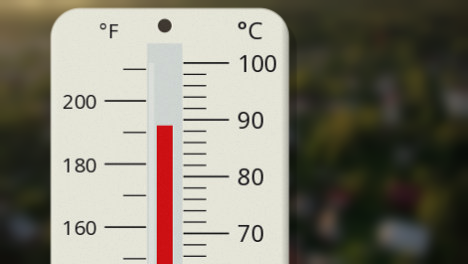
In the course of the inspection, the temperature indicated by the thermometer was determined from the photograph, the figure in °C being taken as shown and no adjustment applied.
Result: 89 °C
